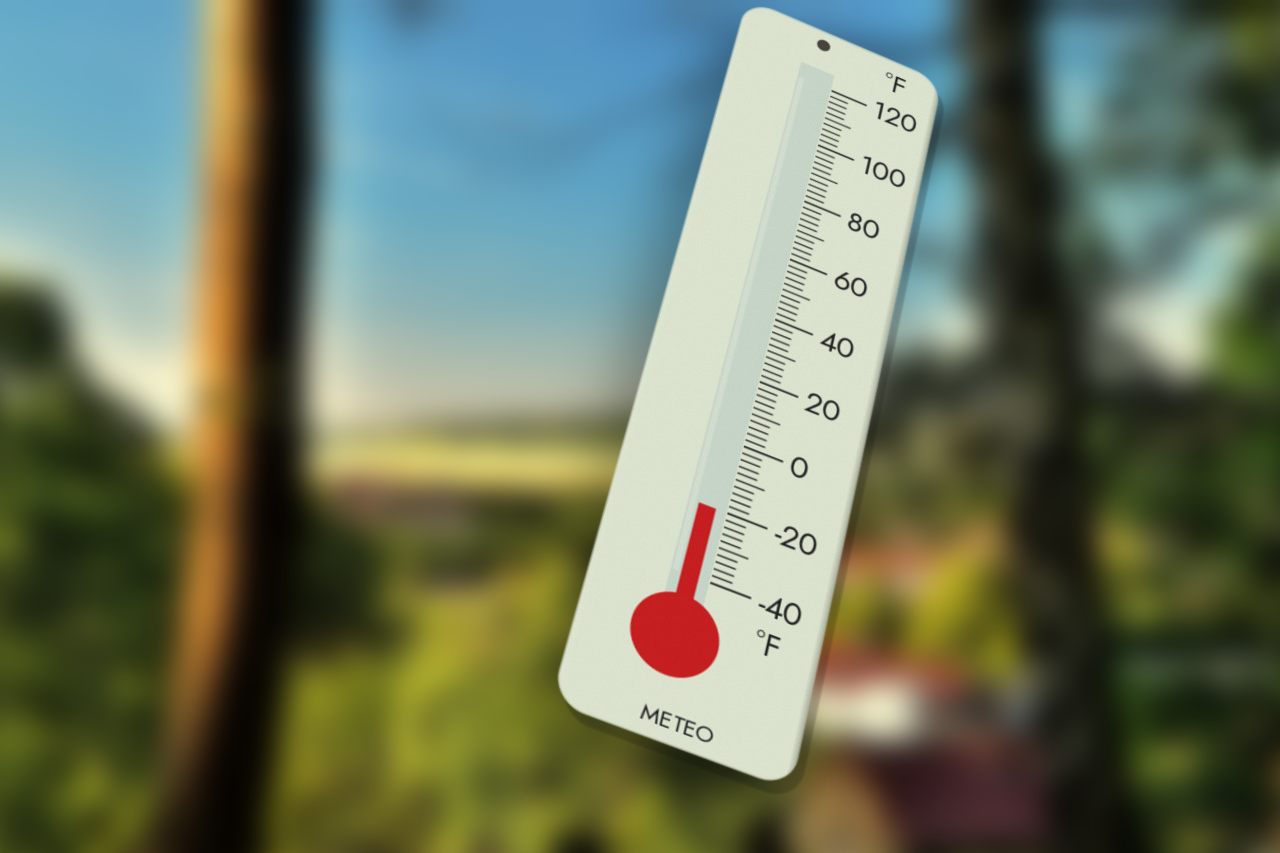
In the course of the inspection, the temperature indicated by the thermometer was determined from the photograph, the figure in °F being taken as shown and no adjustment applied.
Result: -20 °F
